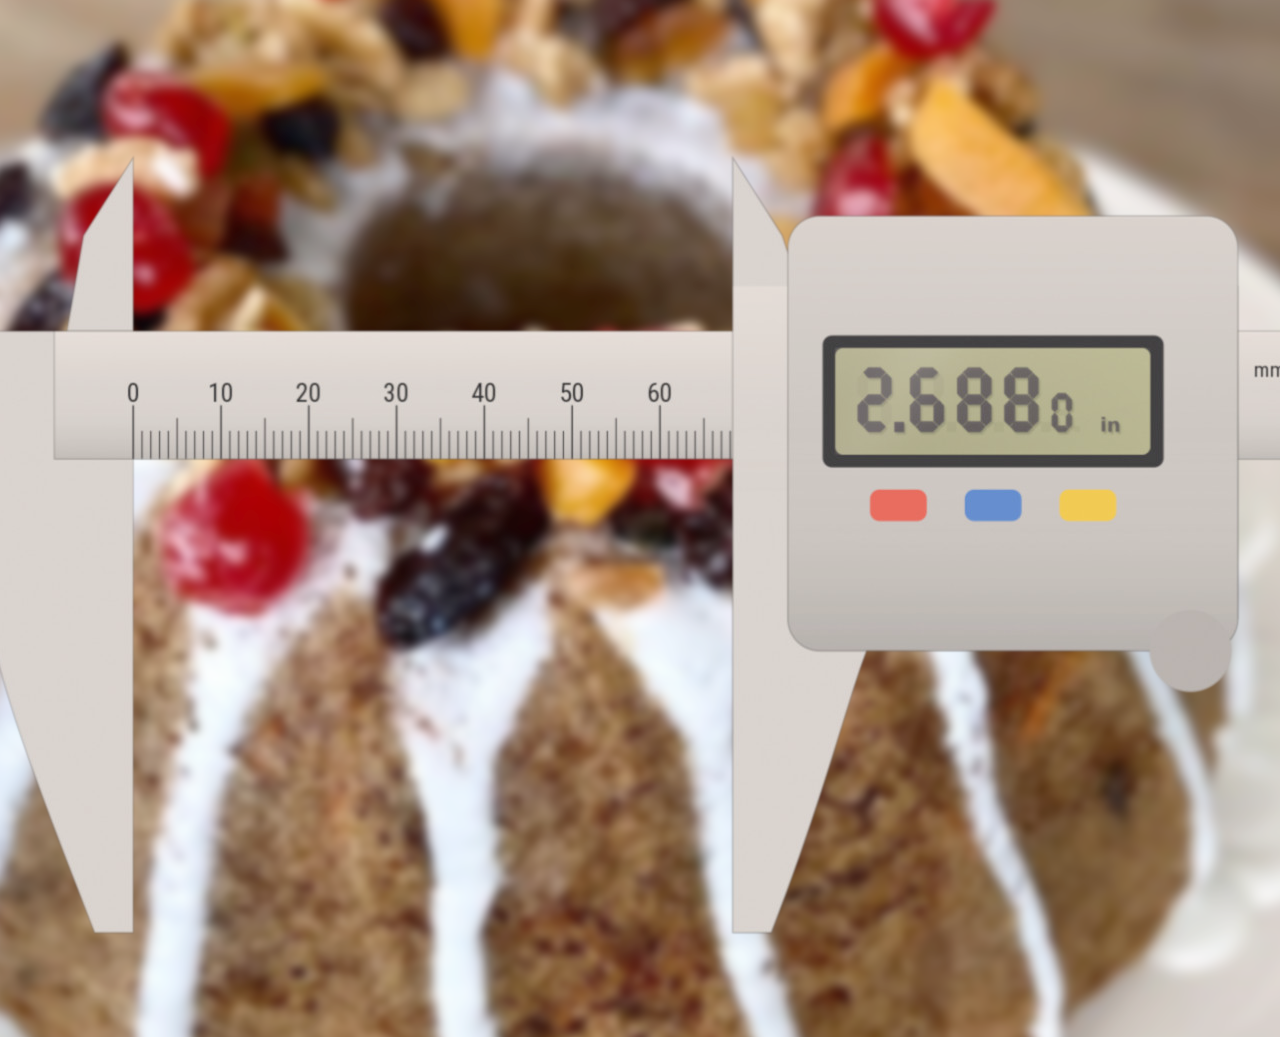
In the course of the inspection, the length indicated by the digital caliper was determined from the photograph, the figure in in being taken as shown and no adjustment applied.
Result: 2.6880 in
